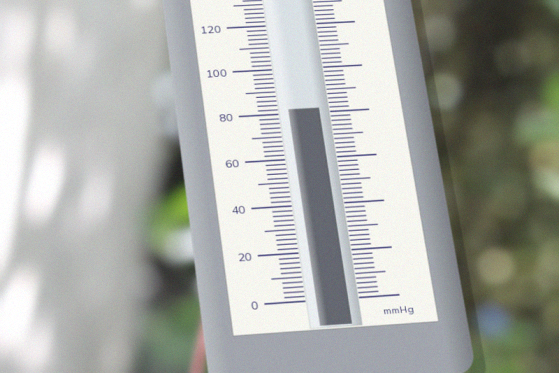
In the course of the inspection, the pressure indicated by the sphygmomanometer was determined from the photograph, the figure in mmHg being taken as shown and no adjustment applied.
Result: 82 mmHg
